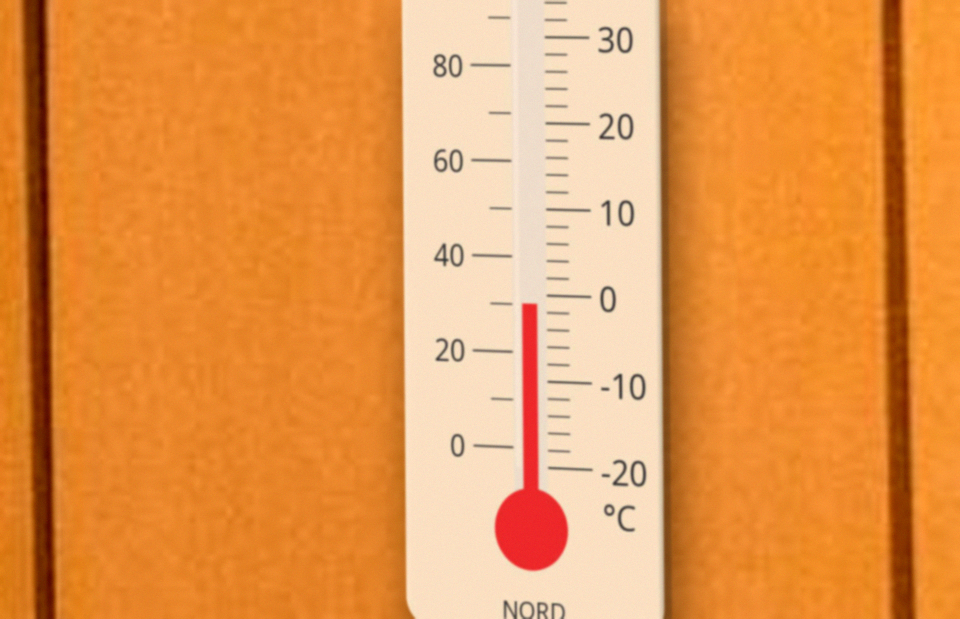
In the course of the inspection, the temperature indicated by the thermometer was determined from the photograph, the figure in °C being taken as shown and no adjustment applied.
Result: -1 °C
